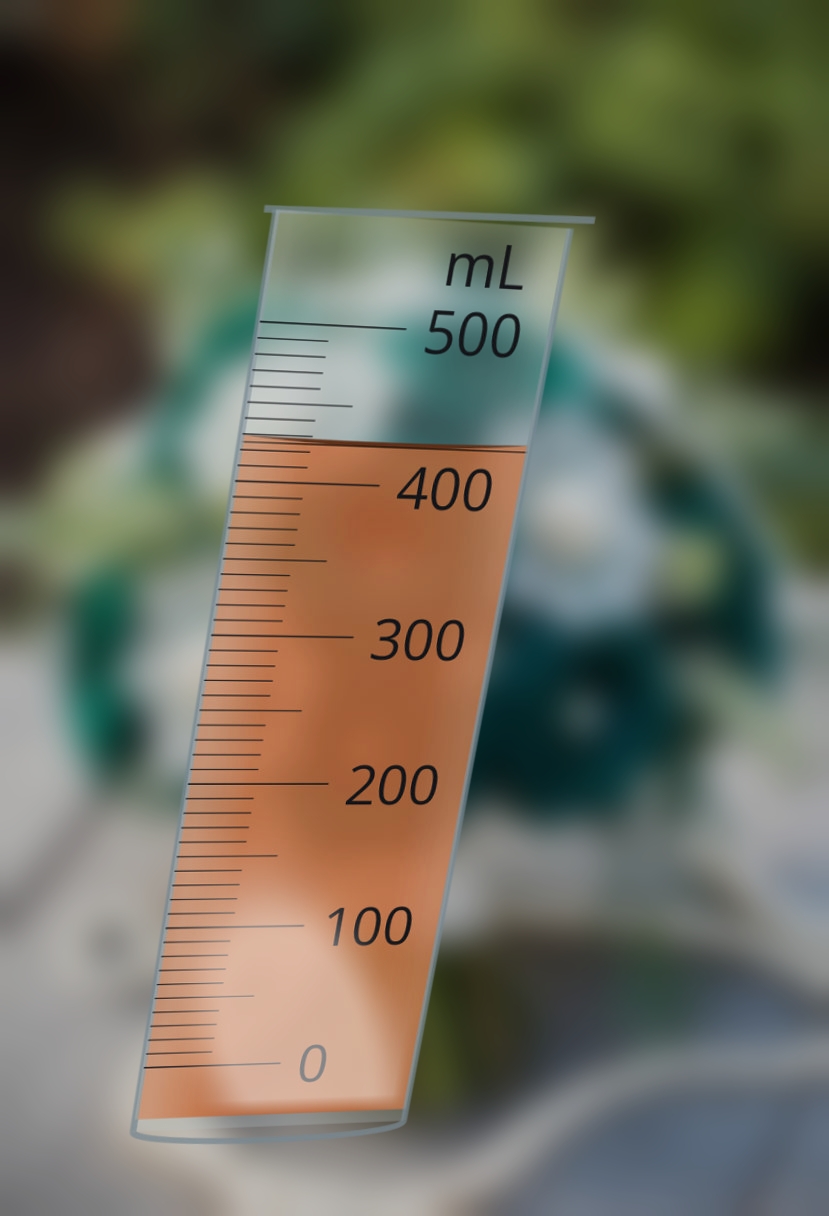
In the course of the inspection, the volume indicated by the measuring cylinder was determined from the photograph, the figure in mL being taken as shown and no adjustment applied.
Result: 425 mL
